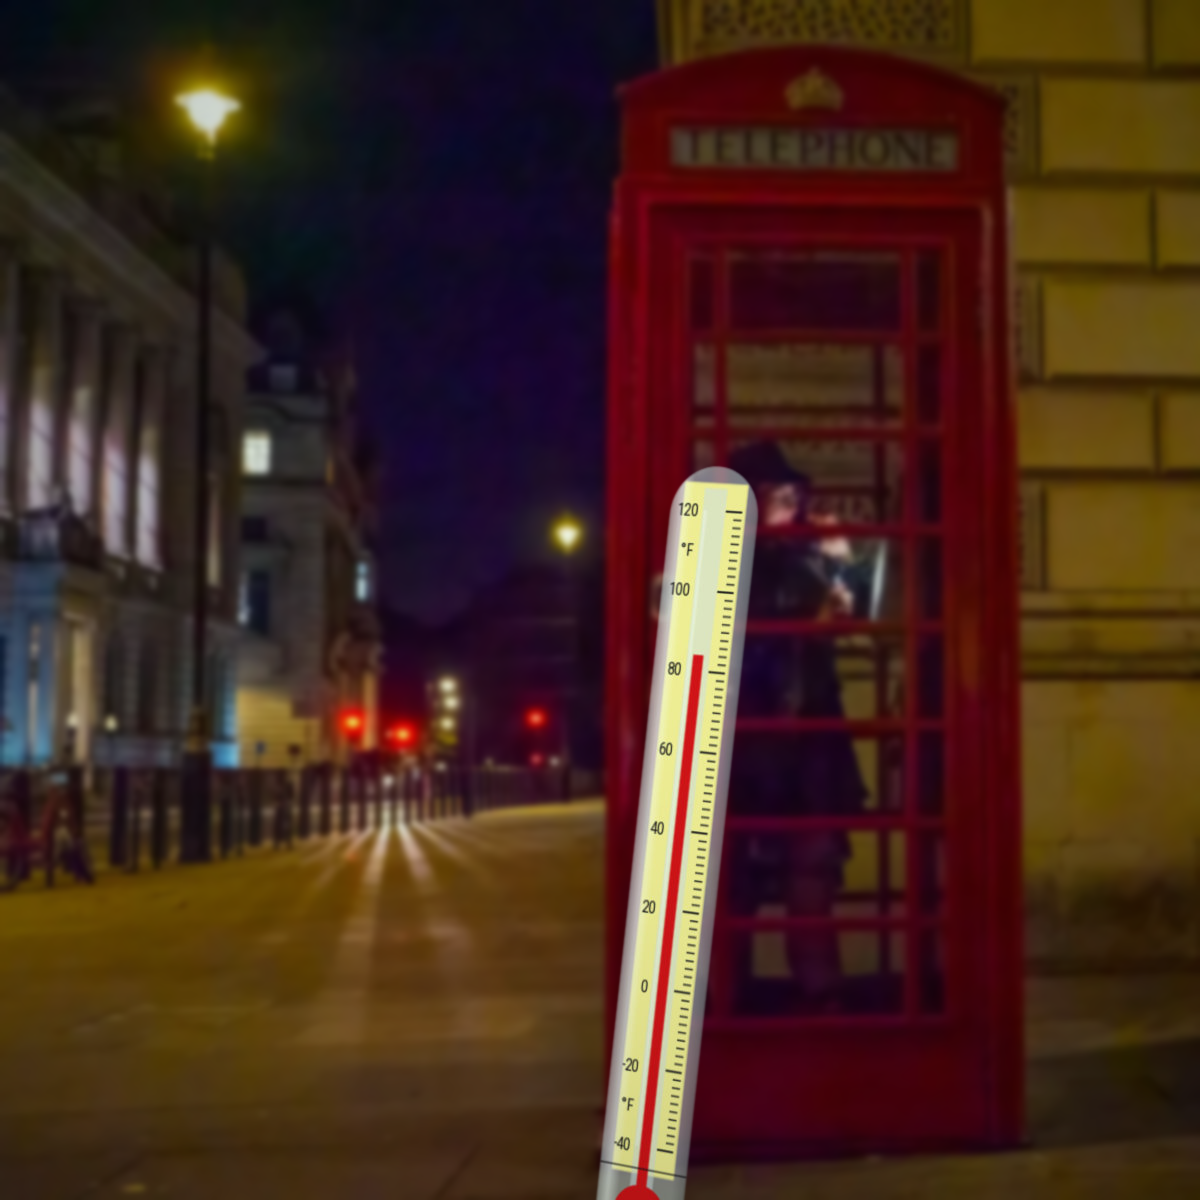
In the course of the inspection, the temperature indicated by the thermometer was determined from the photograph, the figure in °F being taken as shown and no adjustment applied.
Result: 84 °F
